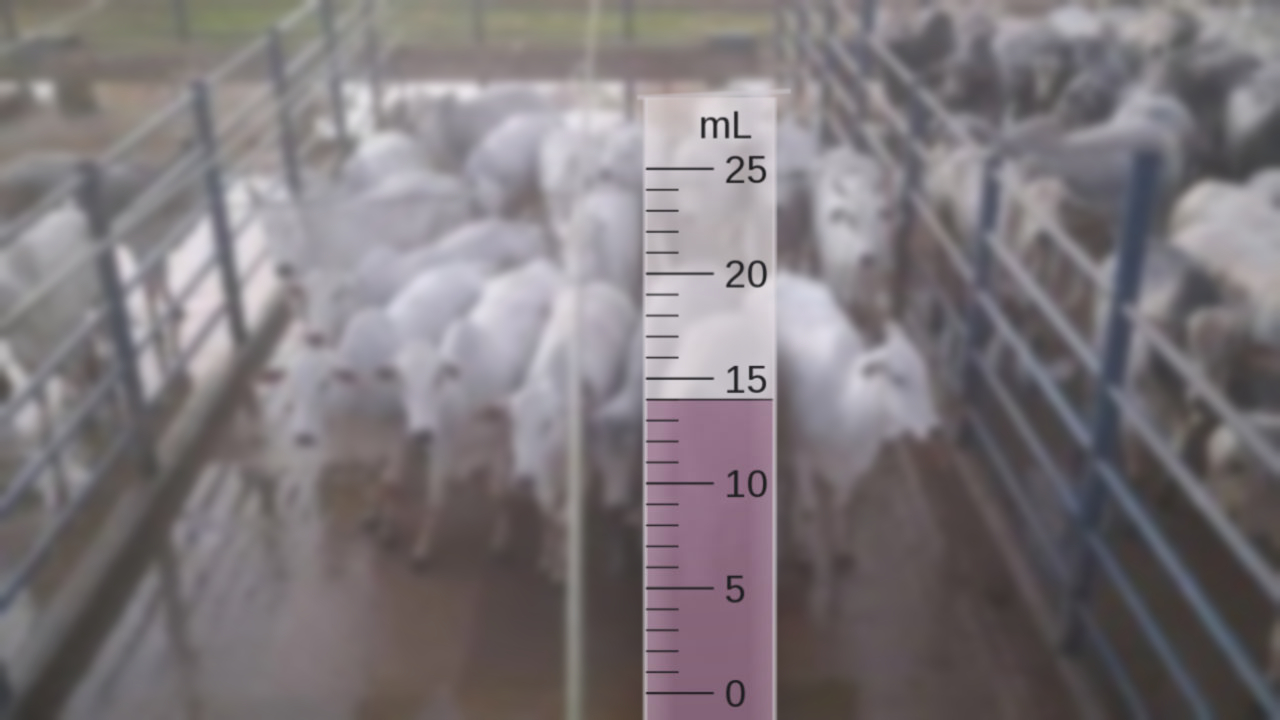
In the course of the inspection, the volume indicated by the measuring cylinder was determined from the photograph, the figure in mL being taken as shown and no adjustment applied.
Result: 14 mL
